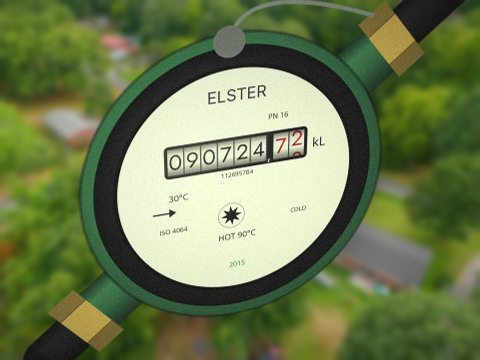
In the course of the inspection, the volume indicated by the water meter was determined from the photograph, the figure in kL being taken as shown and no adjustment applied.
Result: 90724.72 kL
